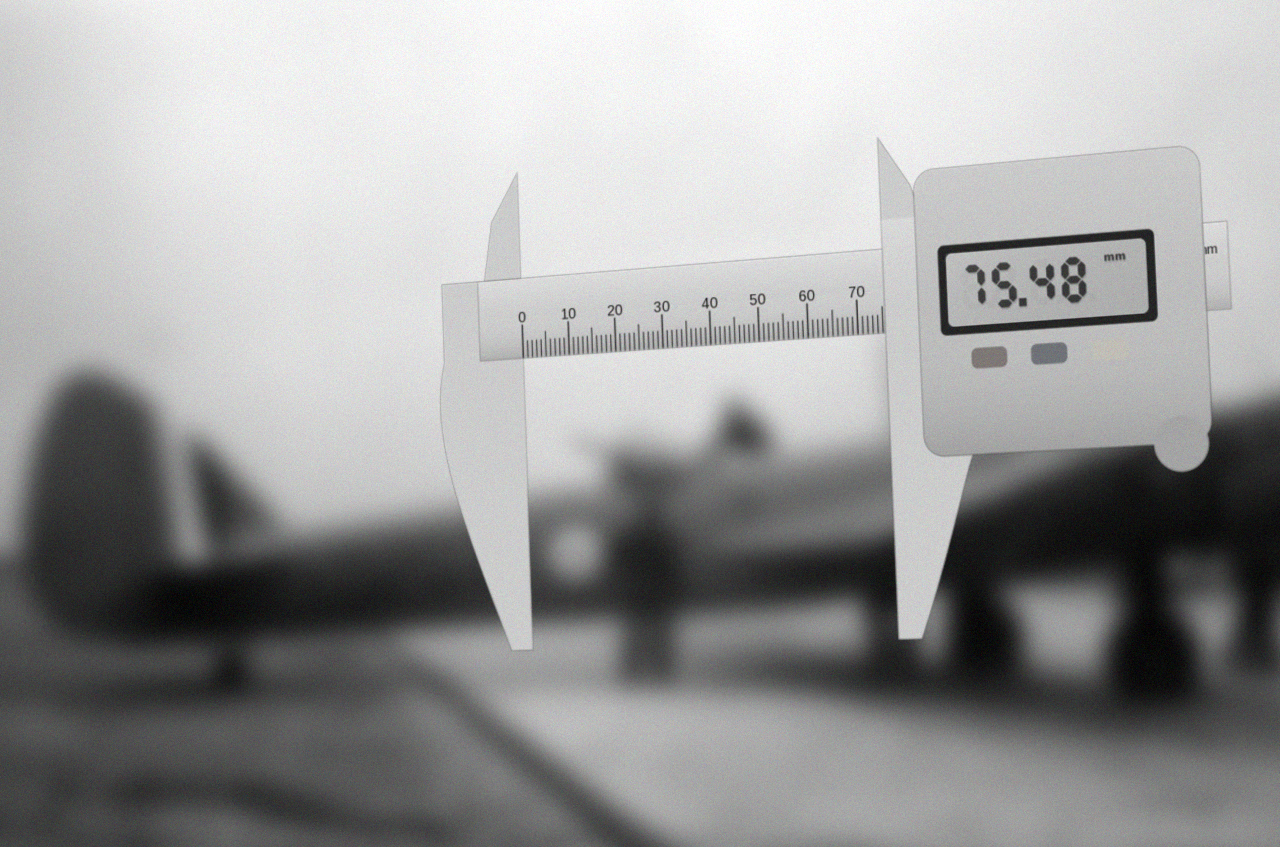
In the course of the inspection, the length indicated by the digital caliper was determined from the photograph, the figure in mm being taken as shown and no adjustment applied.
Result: 75.48 mm
